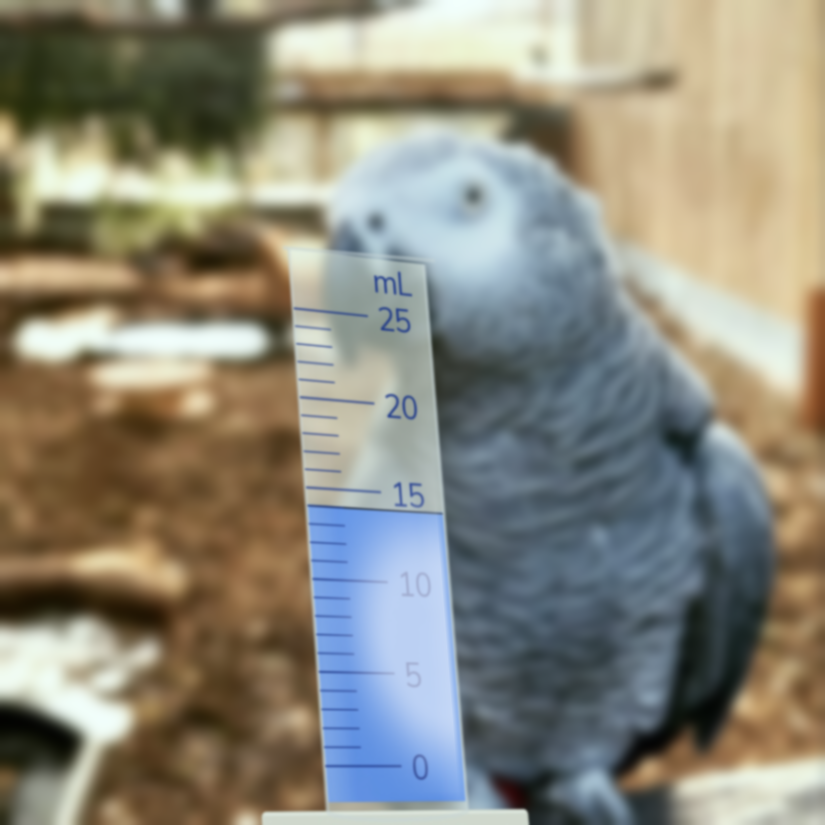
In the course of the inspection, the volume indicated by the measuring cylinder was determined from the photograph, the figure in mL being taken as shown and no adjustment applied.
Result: 14 mL
